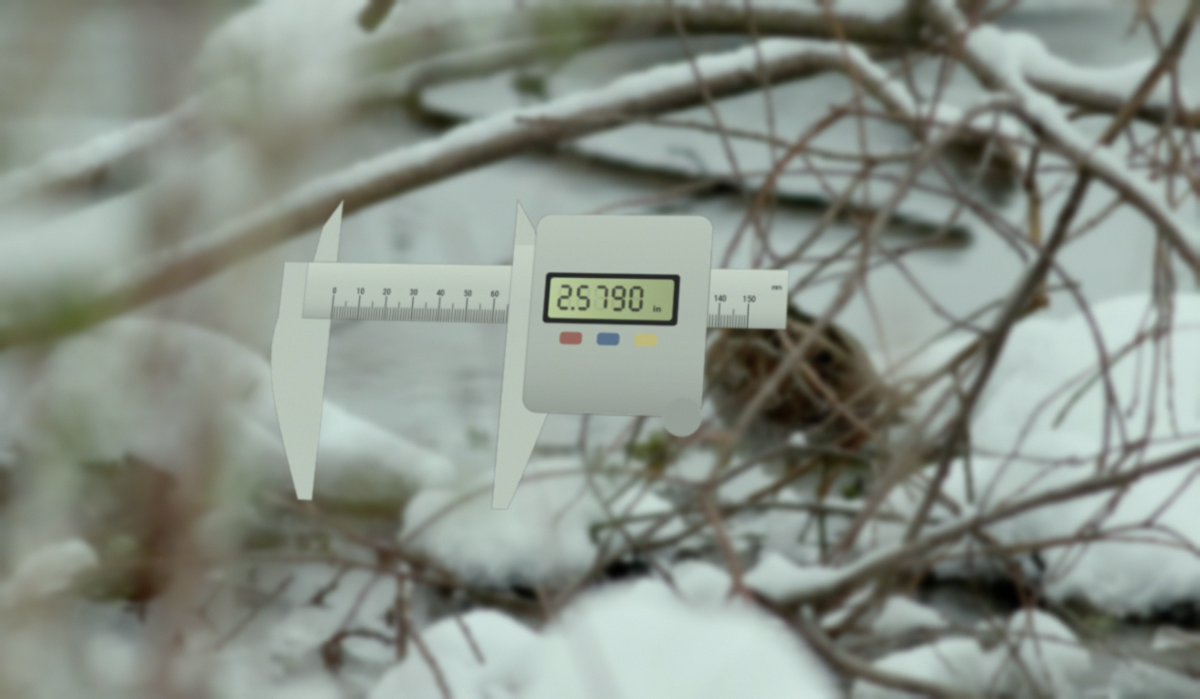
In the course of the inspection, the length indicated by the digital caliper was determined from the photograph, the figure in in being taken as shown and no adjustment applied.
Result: 2.5790 in
